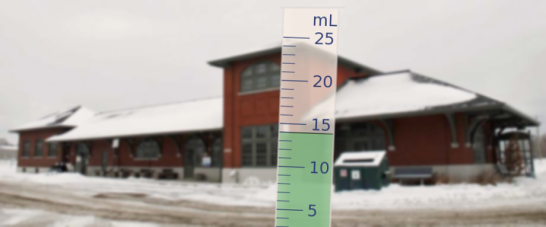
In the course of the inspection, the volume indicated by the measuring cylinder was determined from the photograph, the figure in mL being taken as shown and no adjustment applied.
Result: 14 mL
